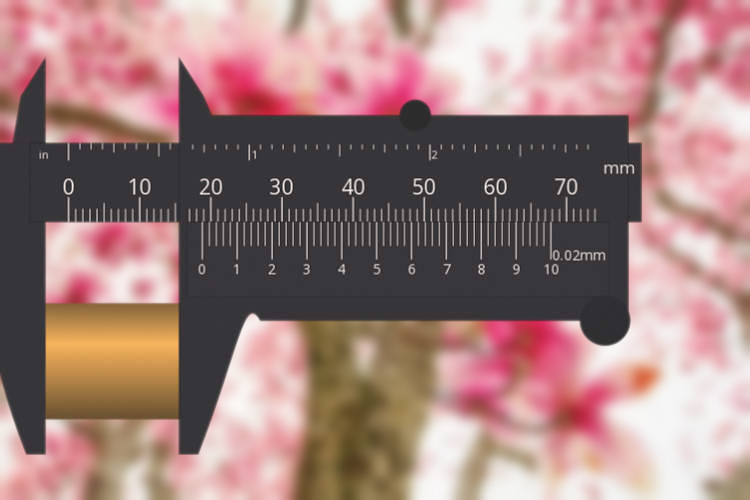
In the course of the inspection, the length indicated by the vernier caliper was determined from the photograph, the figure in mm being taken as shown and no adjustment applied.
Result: 18.8 mm
